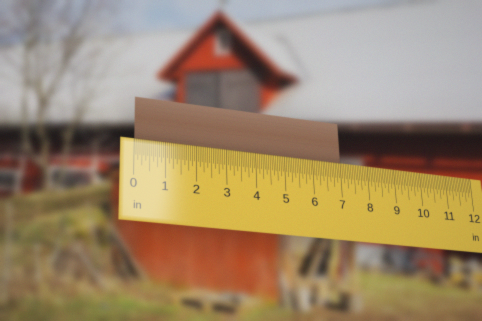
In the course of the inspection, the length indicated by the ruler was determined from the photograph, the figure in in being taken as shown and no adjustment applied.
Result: 7 in
